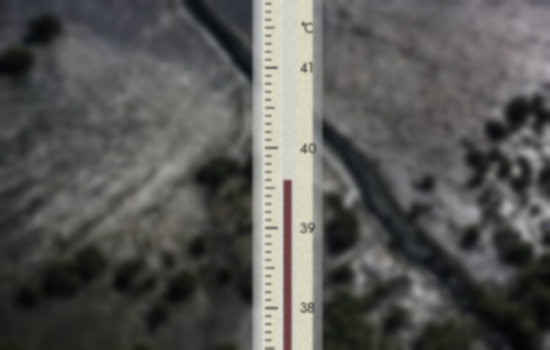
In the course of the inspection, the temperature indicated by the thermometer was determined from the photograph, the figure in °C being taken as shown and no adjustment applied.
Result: 39.6 °C
